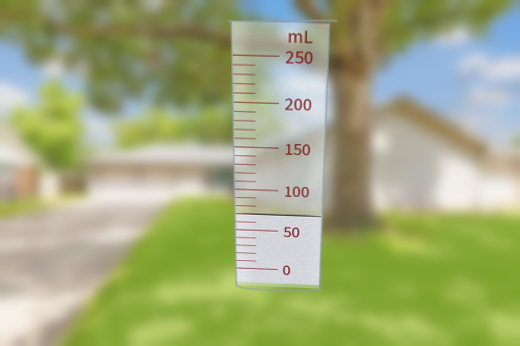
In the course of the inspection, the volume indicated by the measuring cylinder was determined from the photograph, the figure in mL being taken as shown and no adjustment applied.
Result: 70 mL
